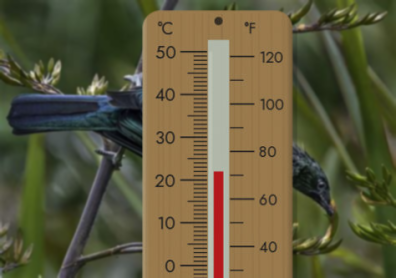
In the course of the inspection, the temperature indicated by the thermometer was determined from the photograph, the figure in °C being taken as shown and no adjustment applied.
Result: 22 °C
